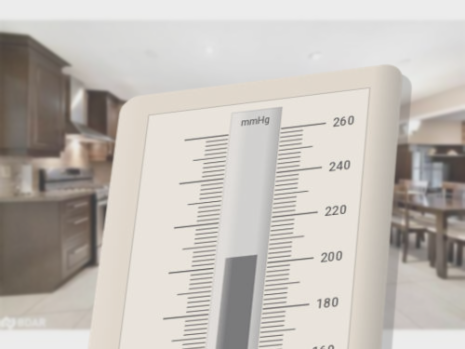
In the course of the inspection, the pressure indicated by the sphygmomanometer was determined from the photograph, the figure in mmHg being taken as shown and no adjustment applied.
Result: 204 mmHg
